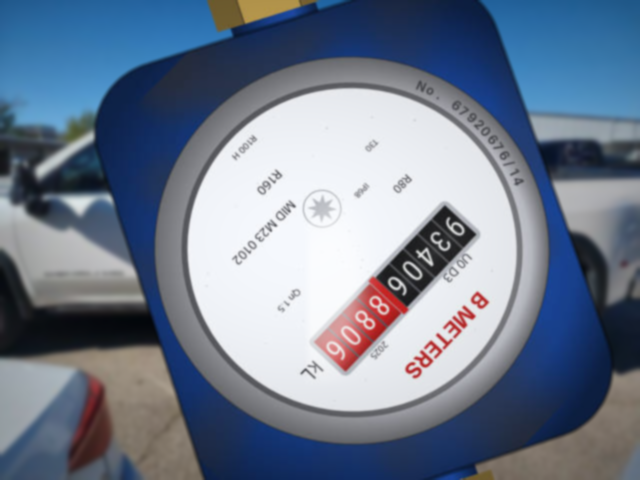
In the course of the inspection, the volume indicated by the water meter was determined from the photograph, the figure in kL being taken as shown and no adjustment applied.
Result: 93406.8806 kL
